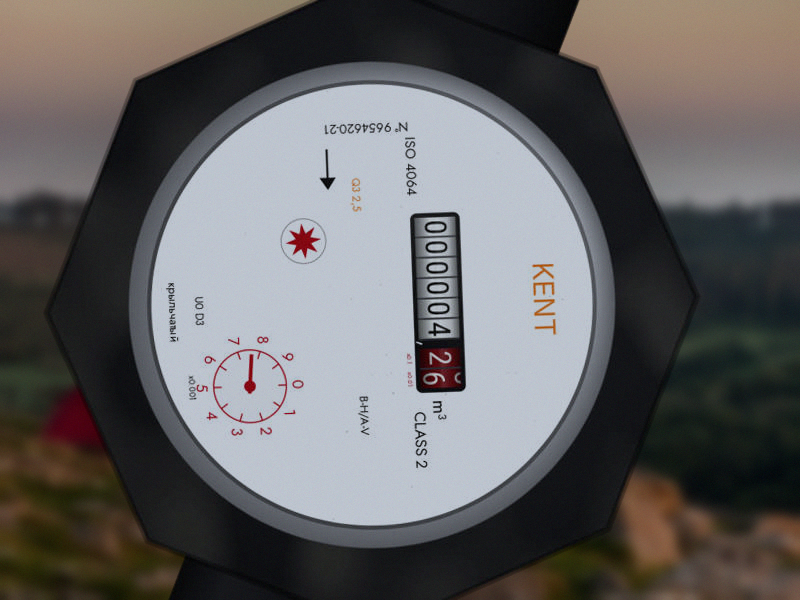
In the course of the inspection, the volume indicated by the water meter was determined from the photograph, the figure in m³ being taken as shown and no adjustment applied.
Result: 4.257 m³
